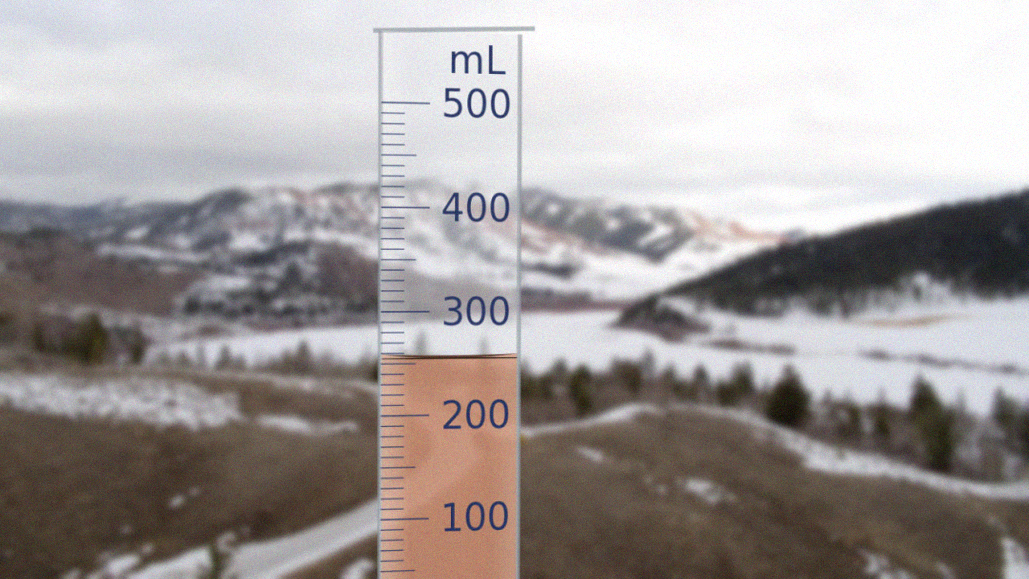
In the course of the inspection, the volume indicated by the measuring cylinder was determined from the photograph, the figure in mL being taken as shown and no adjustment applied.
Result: 255 mL
